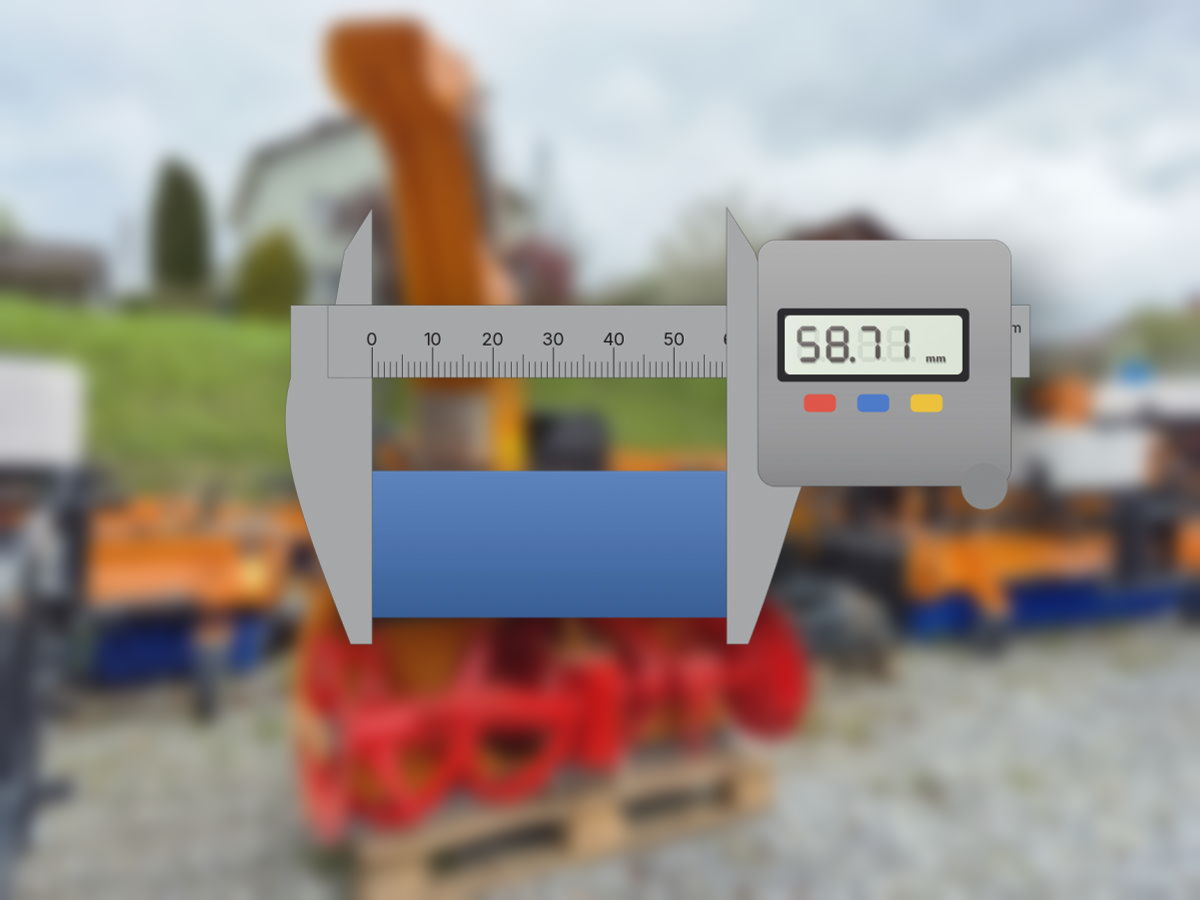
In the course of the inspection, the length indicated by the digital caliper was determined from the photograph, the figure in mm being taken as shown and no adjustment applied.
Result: 58.71 mm
